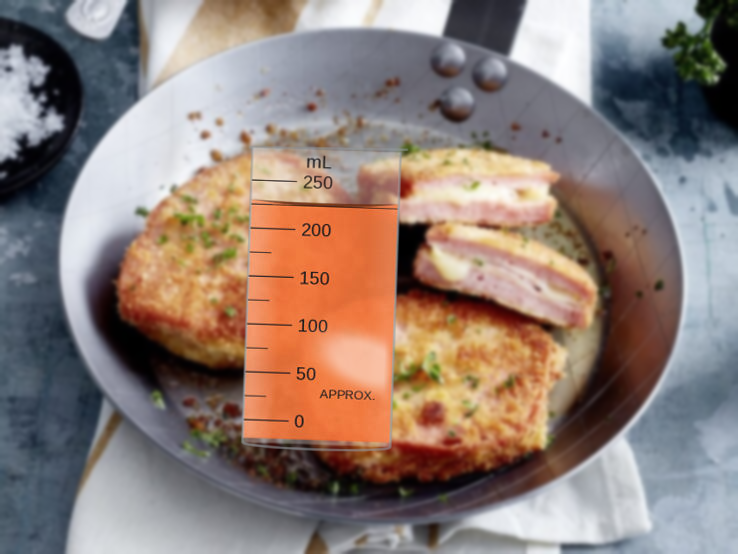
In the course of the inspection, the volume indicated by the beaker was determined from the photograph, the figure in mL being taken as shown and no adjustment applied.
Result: 225 mL
